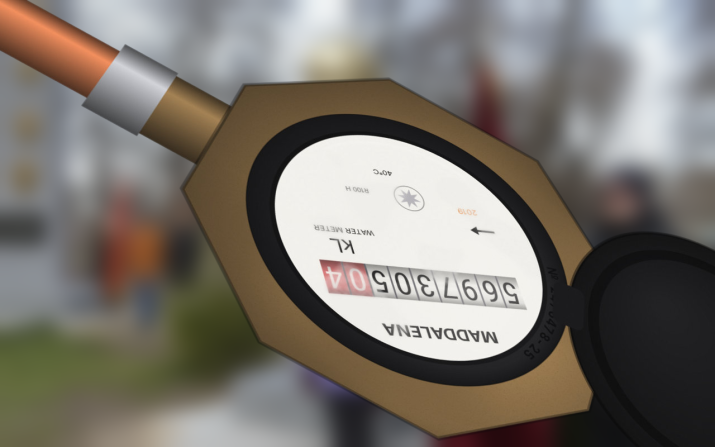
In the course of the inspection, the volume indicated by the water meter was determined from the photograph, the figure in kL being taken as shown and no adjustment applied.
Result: 5697305.04 kL
